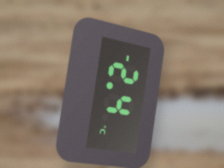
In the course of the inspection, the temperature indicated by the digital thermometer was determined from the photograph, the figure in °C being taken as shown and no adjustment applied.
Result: -2.4 °C
